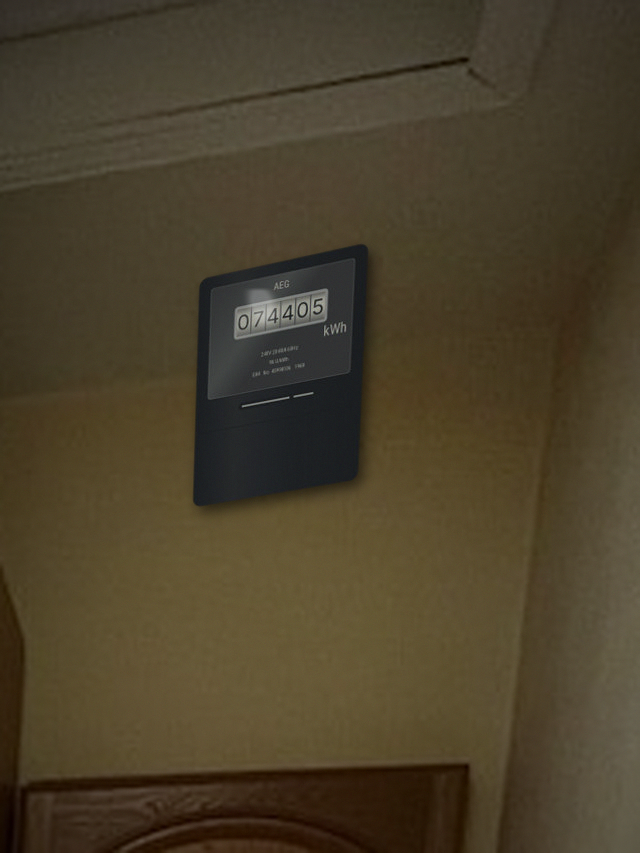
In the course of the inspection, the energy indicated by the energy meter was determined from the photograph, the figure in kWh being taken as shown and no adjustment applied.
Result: 74405 kWh
